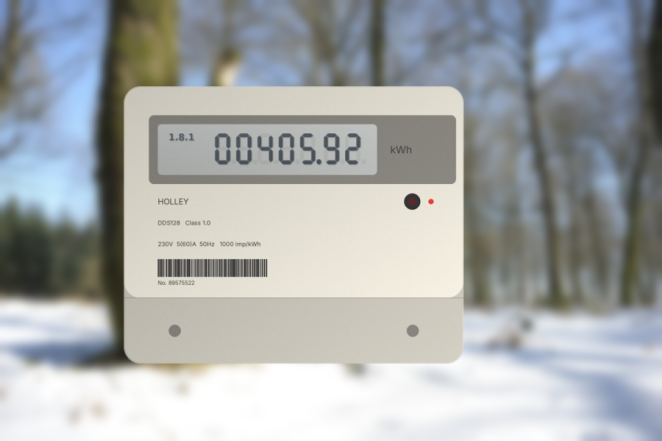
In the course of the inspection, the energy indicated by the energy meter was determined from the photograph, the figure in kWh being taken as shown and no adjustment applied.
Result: 405.92 kWh
